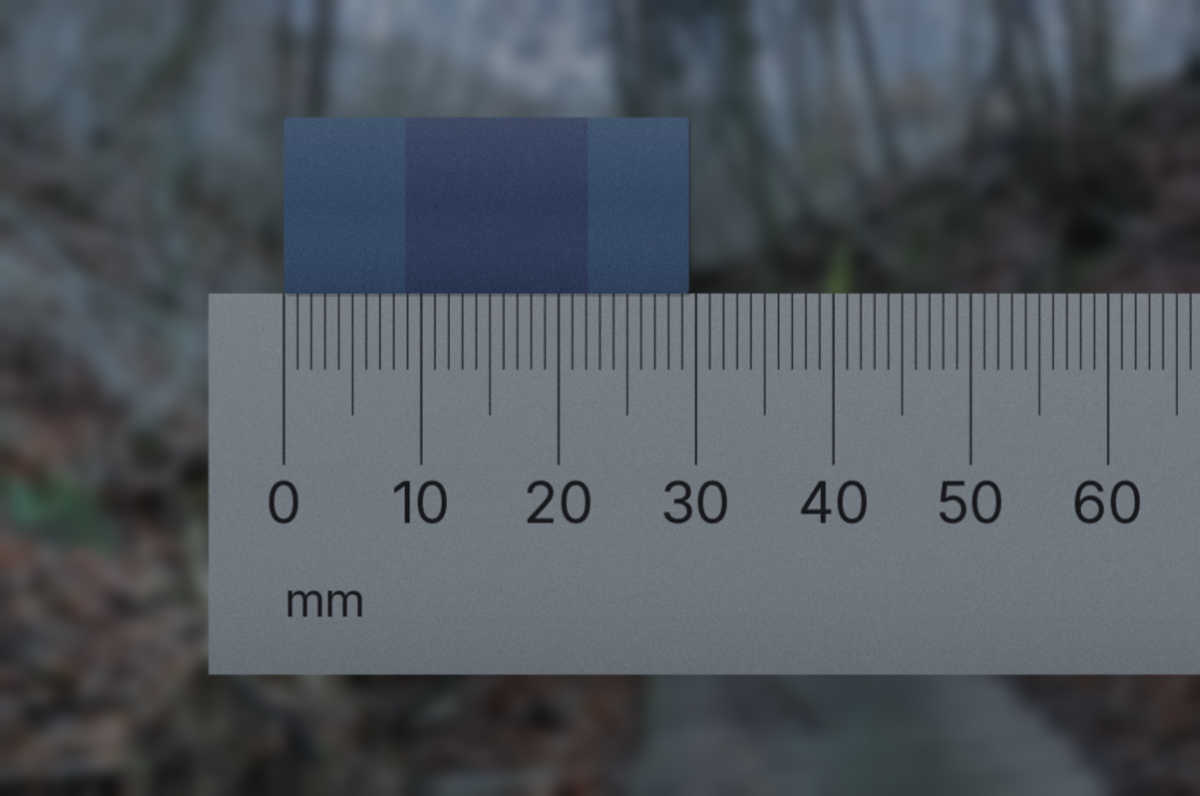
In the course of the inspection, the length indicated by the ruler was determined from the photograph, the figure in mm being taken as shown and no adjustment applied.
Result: 29.5 mm
